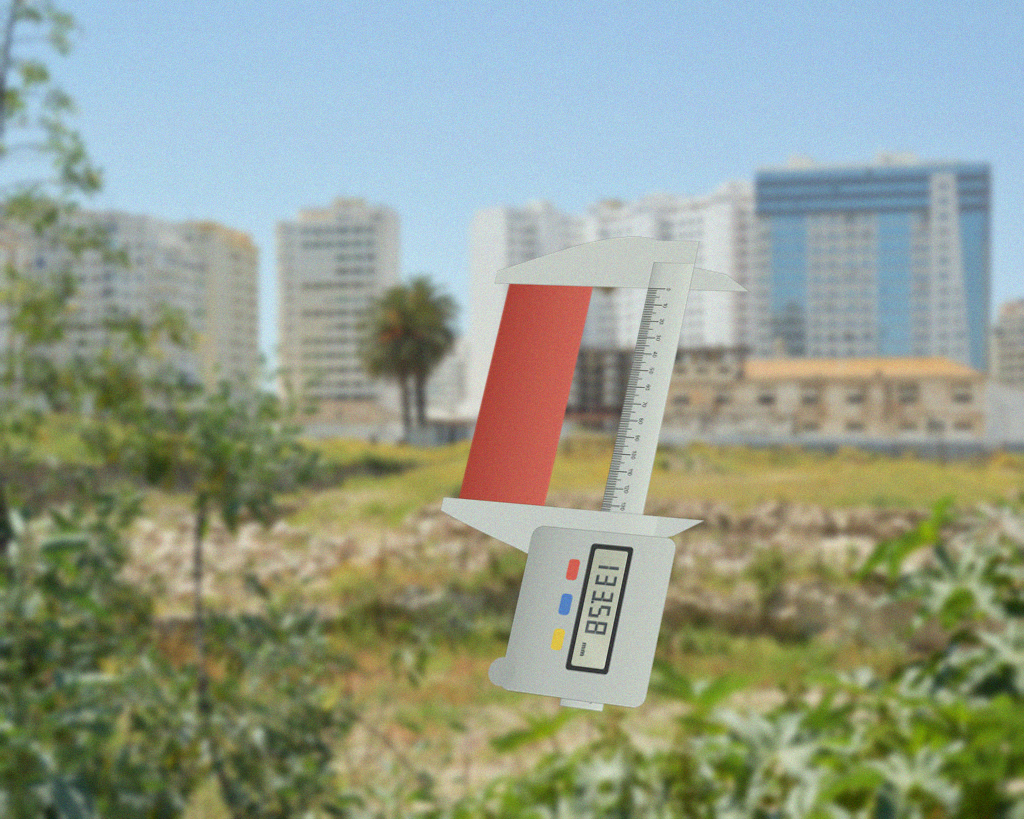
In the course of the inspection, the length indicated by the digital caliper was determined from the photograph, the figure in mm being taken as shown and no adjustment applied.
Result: 133.58 mm
